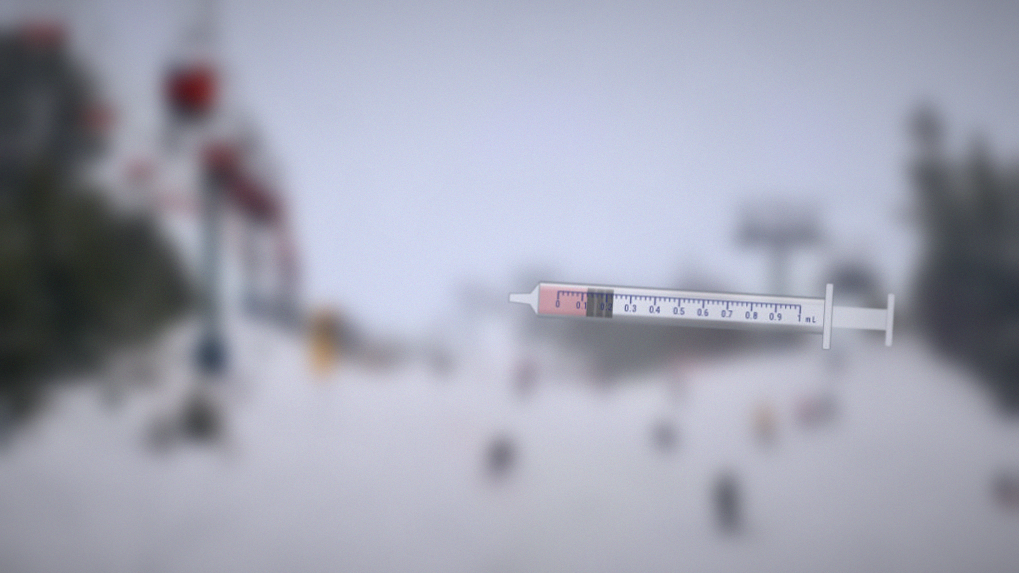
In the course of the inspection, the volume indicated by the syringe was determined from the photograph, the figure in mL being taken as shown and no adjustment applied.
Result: 0.12 mL
